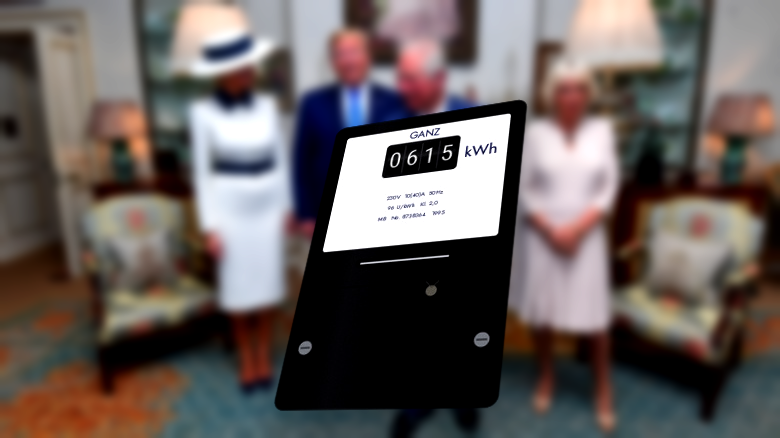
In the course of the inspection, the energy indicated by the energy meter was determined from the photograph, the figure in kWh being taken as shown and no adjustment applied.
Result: 615 kWh
